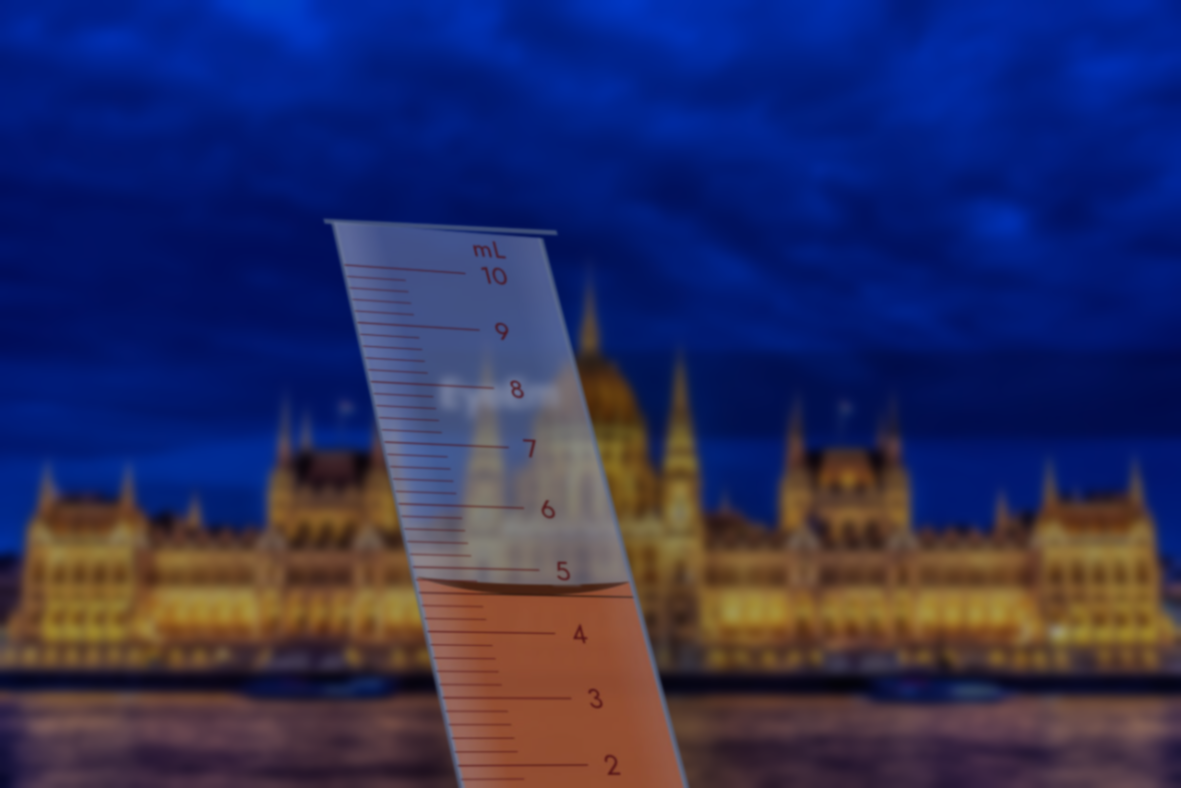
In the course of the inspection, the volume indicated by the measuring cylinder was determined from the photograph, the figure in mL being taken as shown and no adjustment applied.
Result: 4.6 mL
